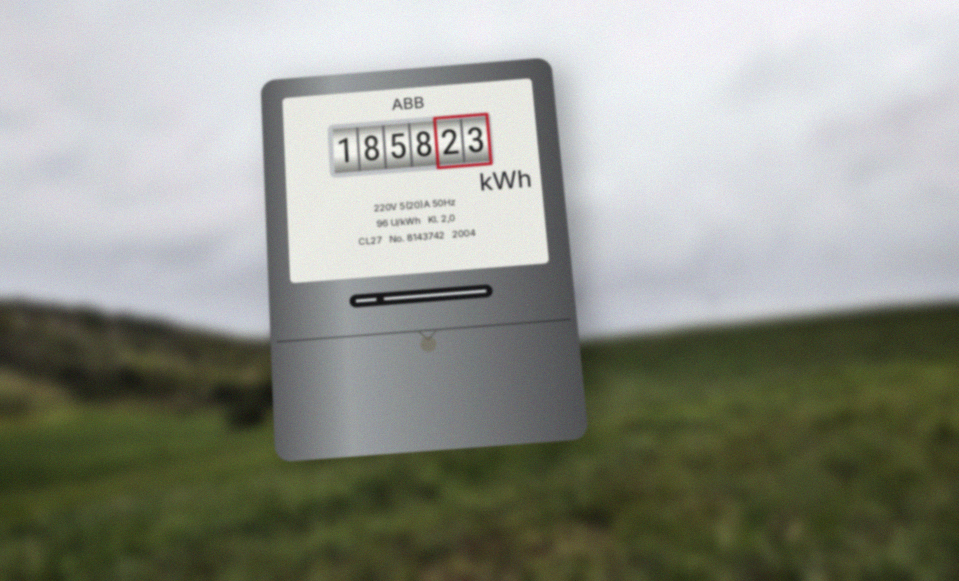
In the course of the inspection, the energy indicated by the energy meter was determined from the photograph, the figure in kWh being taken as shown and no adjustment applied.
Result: 1858.23 kWh
